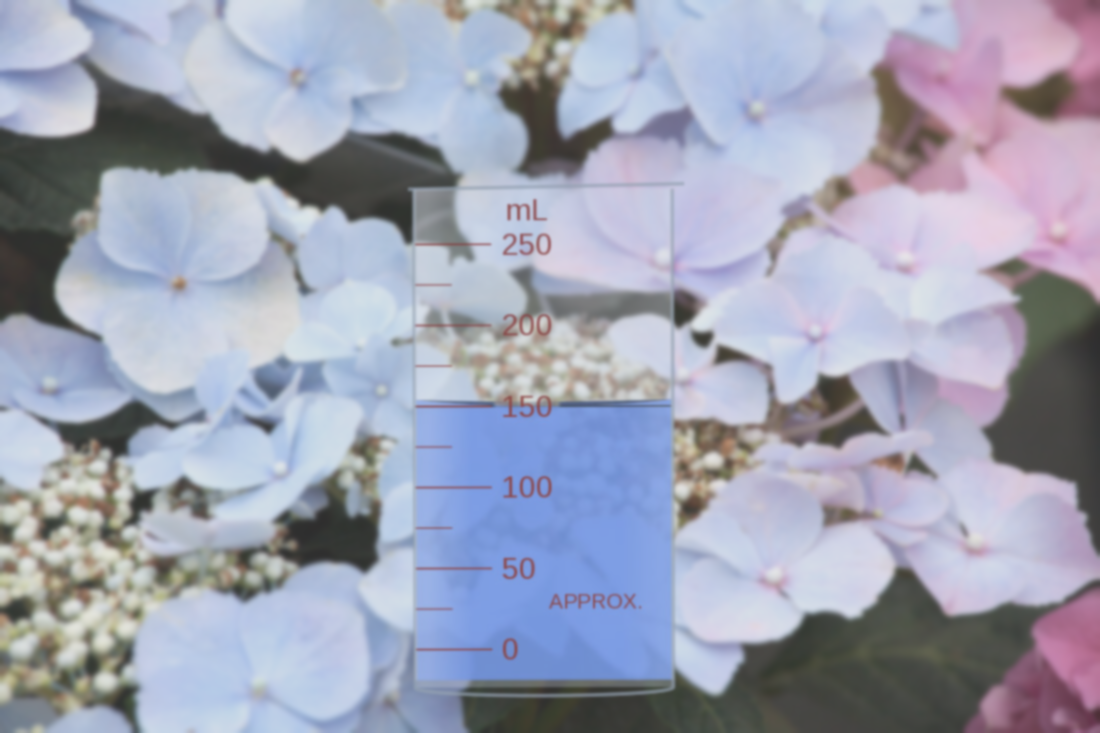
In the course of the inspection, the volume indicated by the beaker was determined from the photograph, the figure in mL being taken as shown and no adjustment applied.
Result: 150 mL
